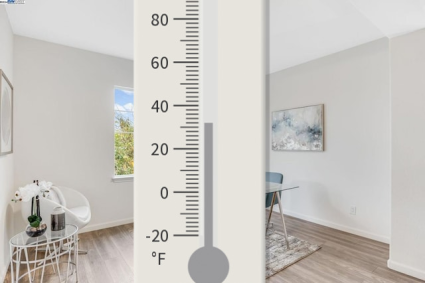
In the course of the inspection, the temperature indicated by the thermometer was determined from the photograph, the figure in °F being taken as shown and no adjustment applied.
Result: 32 °F
